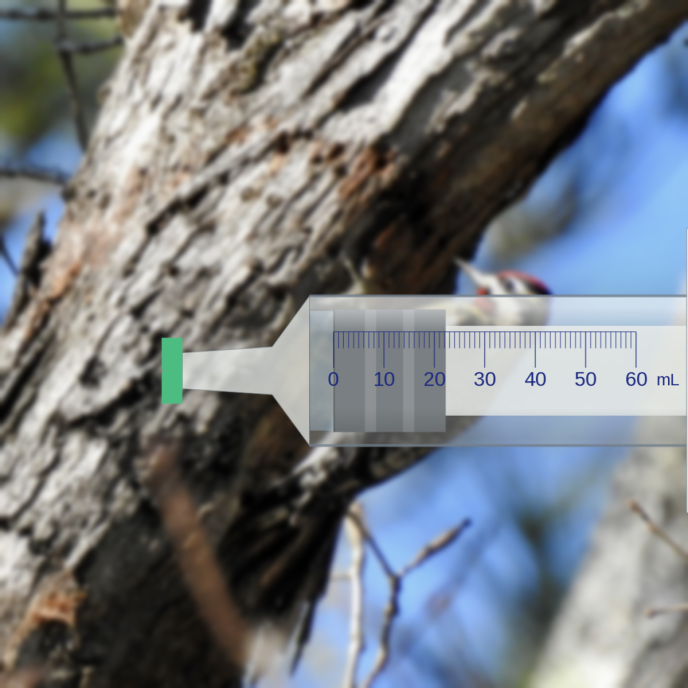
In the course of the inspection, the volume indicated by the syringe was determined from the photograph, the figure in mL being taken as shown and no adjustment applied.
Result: 0 mL
